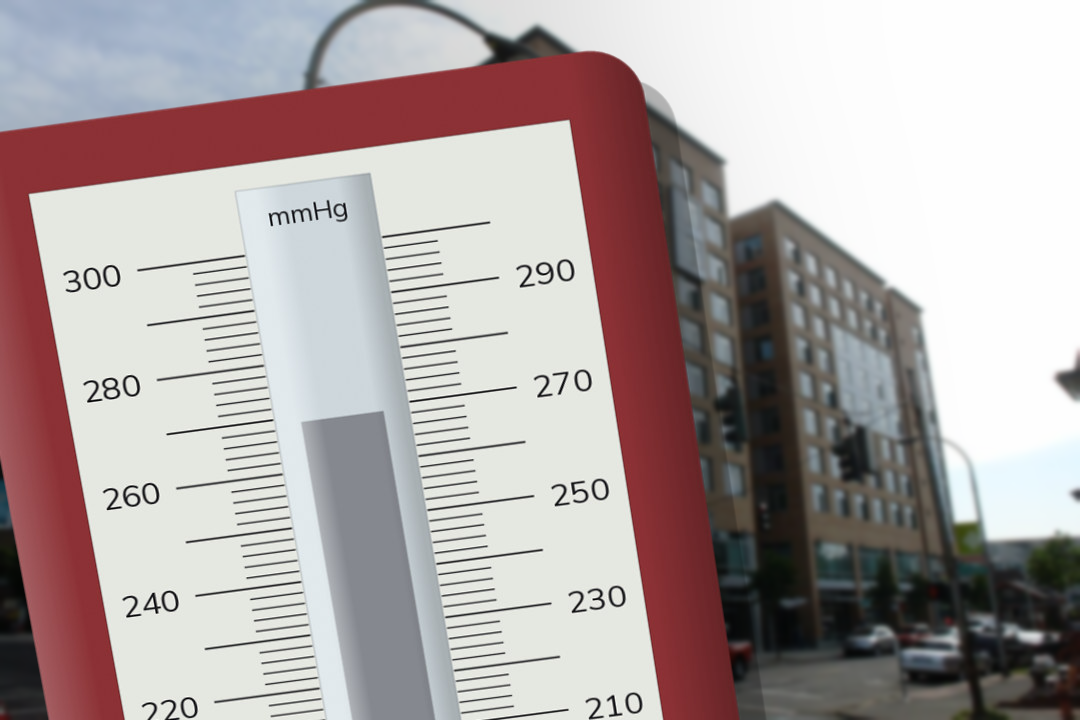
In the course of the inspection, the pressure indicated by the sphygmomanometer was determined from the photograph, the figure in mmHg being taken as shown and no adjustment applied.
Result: 269 mmHg
